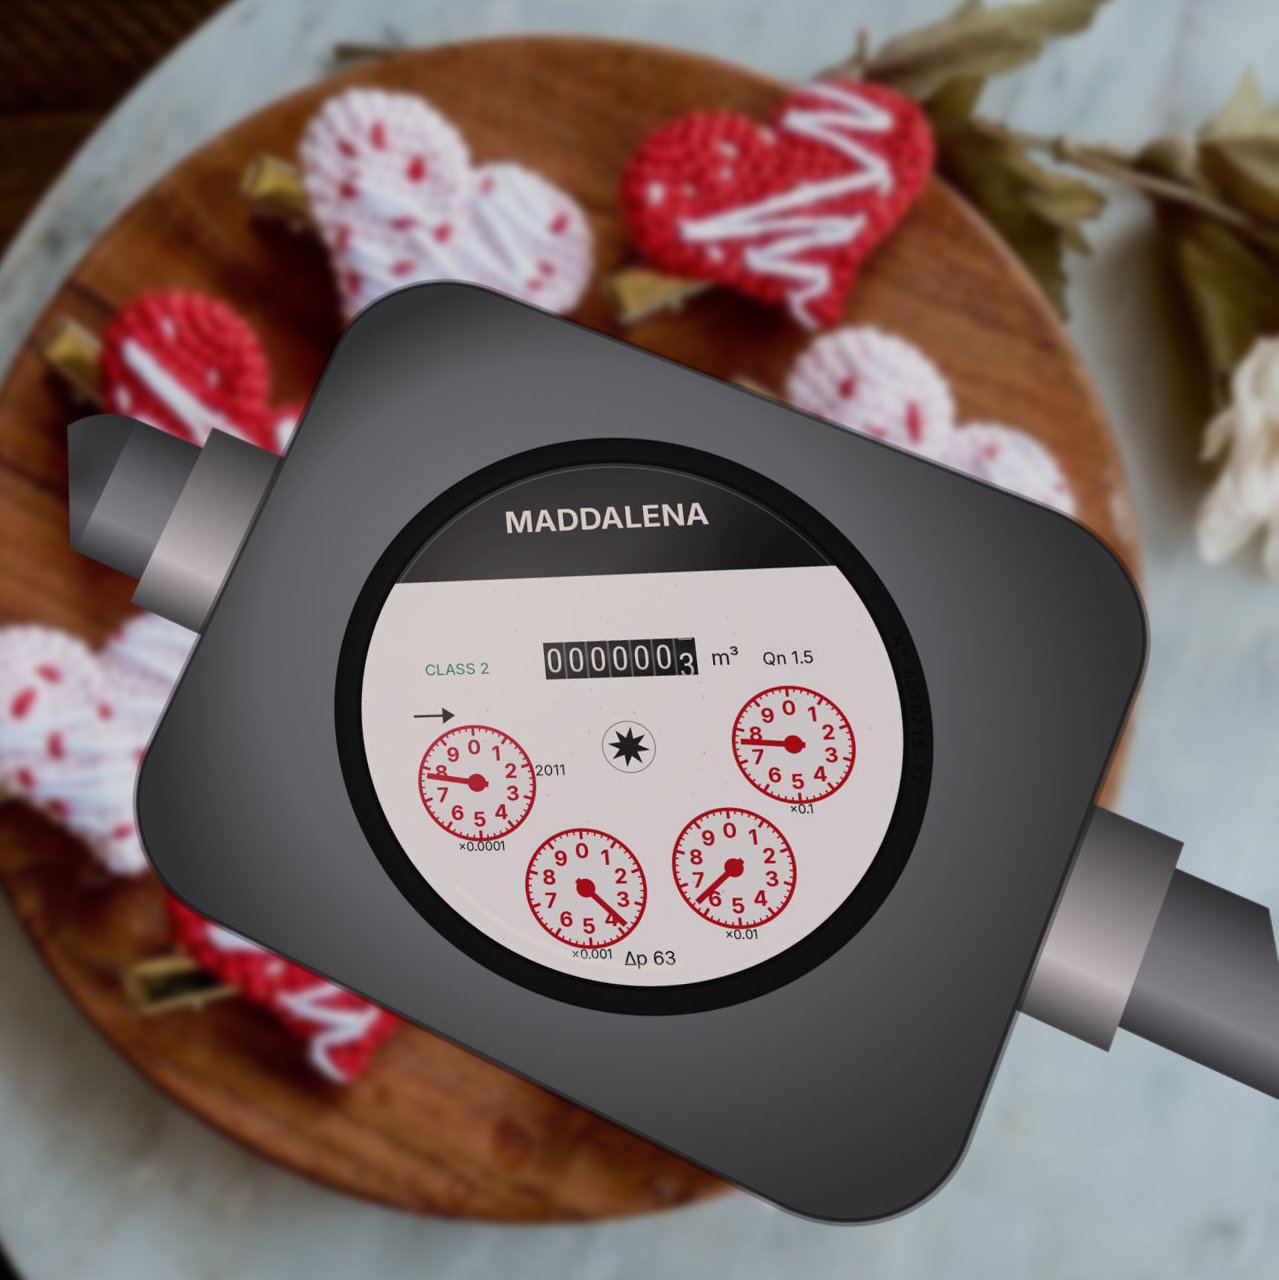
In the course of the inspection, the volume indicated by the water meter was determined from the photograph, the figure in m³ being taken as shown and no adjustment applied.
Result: 2.7637 m³
